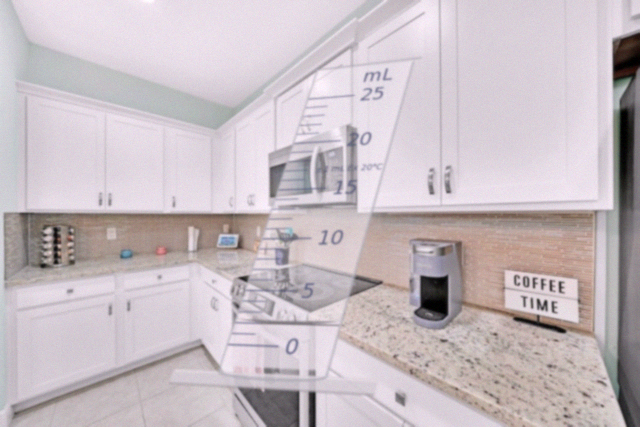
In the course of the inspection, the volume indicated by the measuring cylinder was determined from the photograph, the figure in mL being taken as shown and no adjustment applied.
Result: 2 mL
